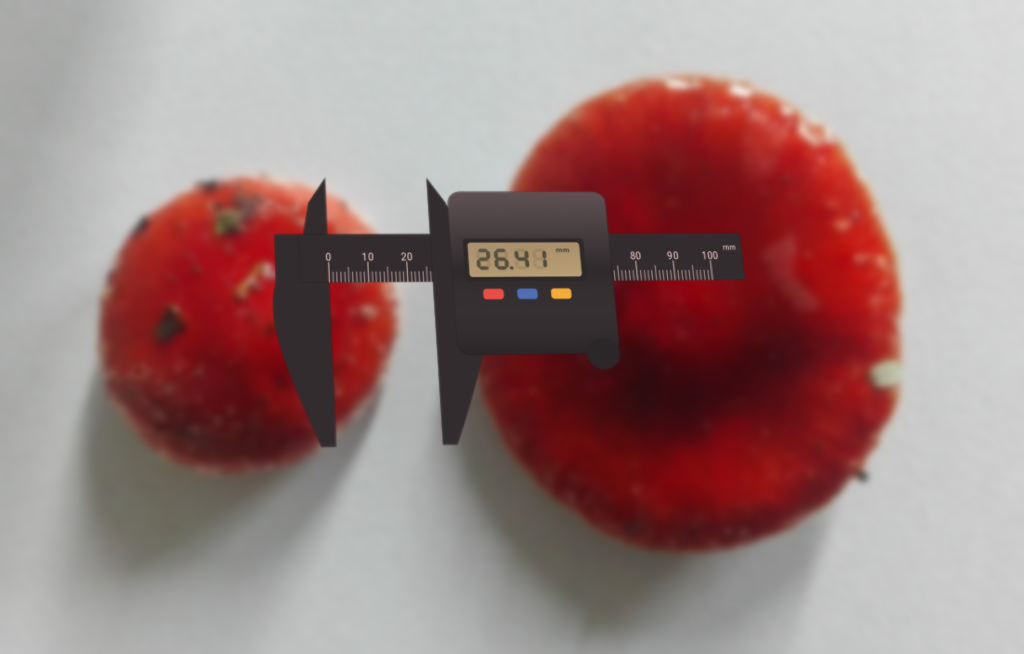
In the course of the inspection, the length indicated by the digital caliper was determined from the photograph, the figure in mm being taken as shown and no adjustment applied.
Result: 26.41 mm
